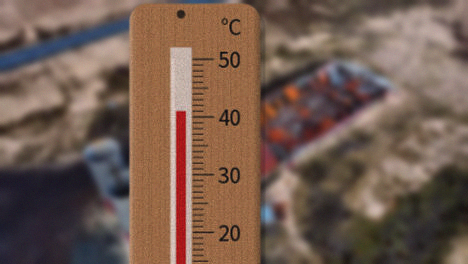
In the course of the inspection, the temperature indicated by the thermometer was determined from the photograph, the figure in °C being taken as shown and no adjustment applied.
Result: 41 °C
